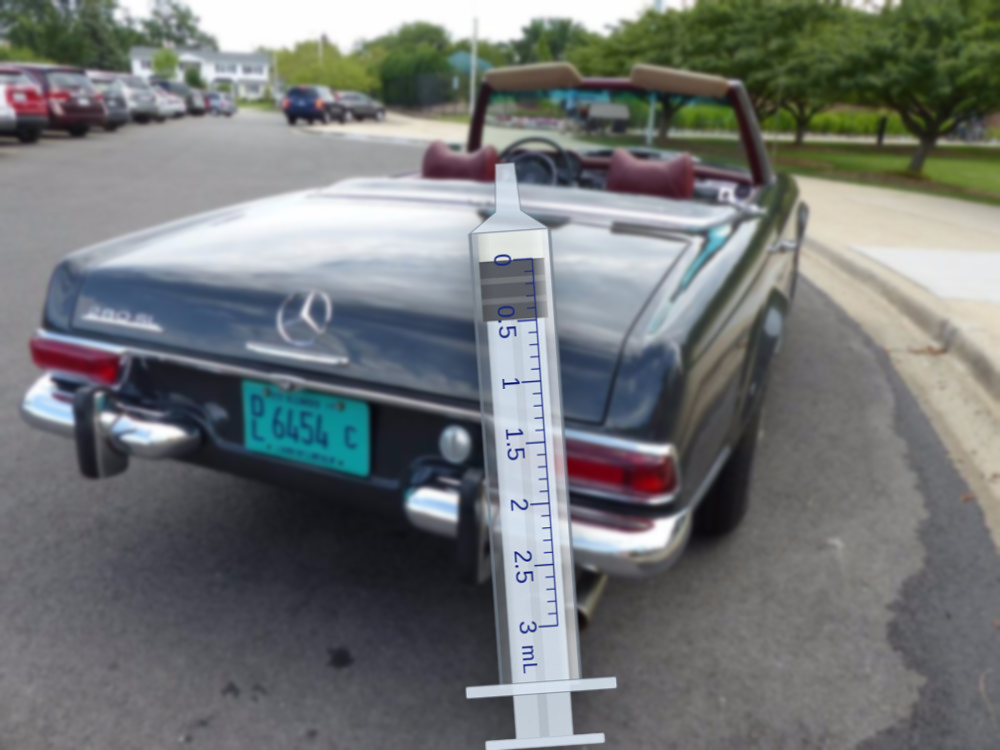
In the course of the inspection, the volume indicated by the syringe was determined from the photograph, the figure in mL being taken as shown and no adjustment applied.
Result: 0 mL
